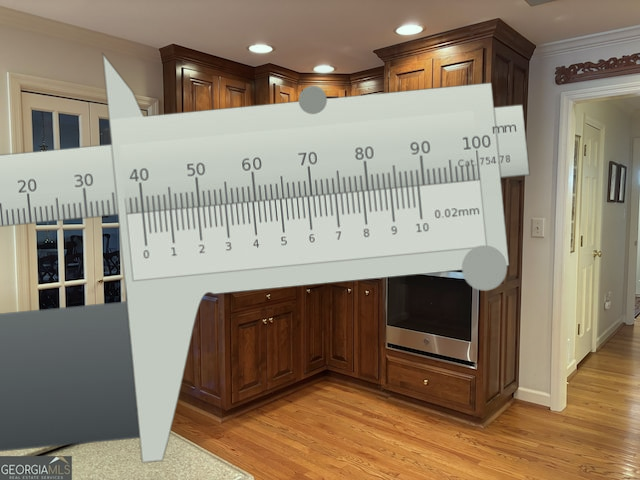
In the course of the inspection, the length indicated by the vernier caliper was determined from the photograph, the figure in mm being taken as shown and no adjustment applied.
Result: 40.0 mm
